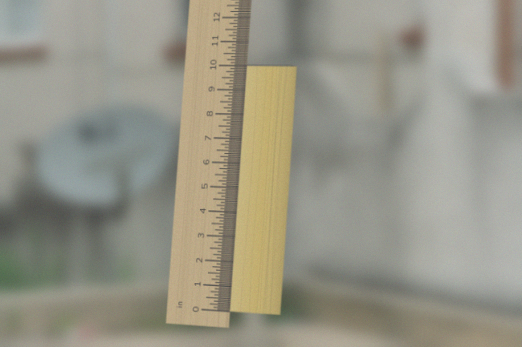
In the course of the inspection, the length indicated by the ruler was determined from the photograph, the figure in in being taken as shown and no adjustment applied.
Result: 10 in
